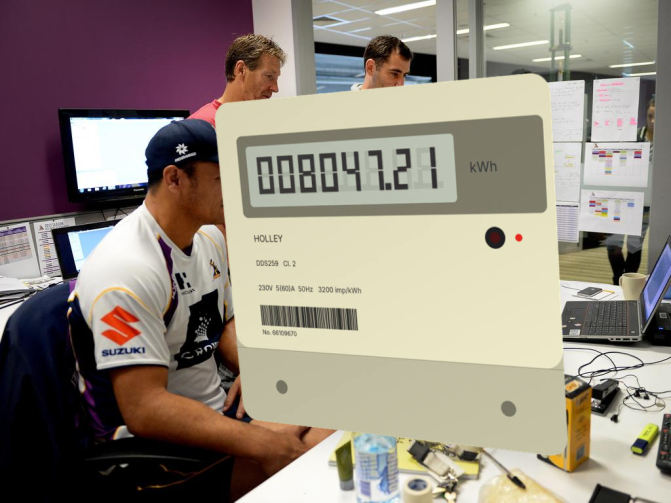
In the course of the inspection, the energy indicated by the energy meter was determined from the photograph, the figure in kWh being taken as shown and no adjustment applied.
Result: 8047.21 kWh
